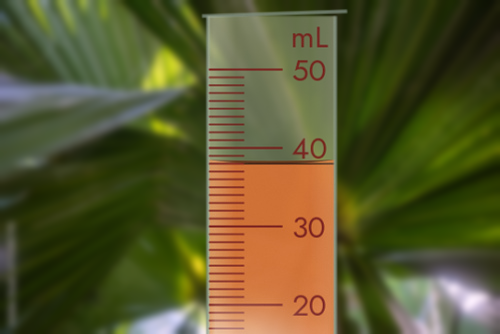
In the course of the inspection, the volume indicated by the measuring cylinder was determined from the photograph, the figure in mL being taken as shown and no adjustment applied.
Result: 38 mL
